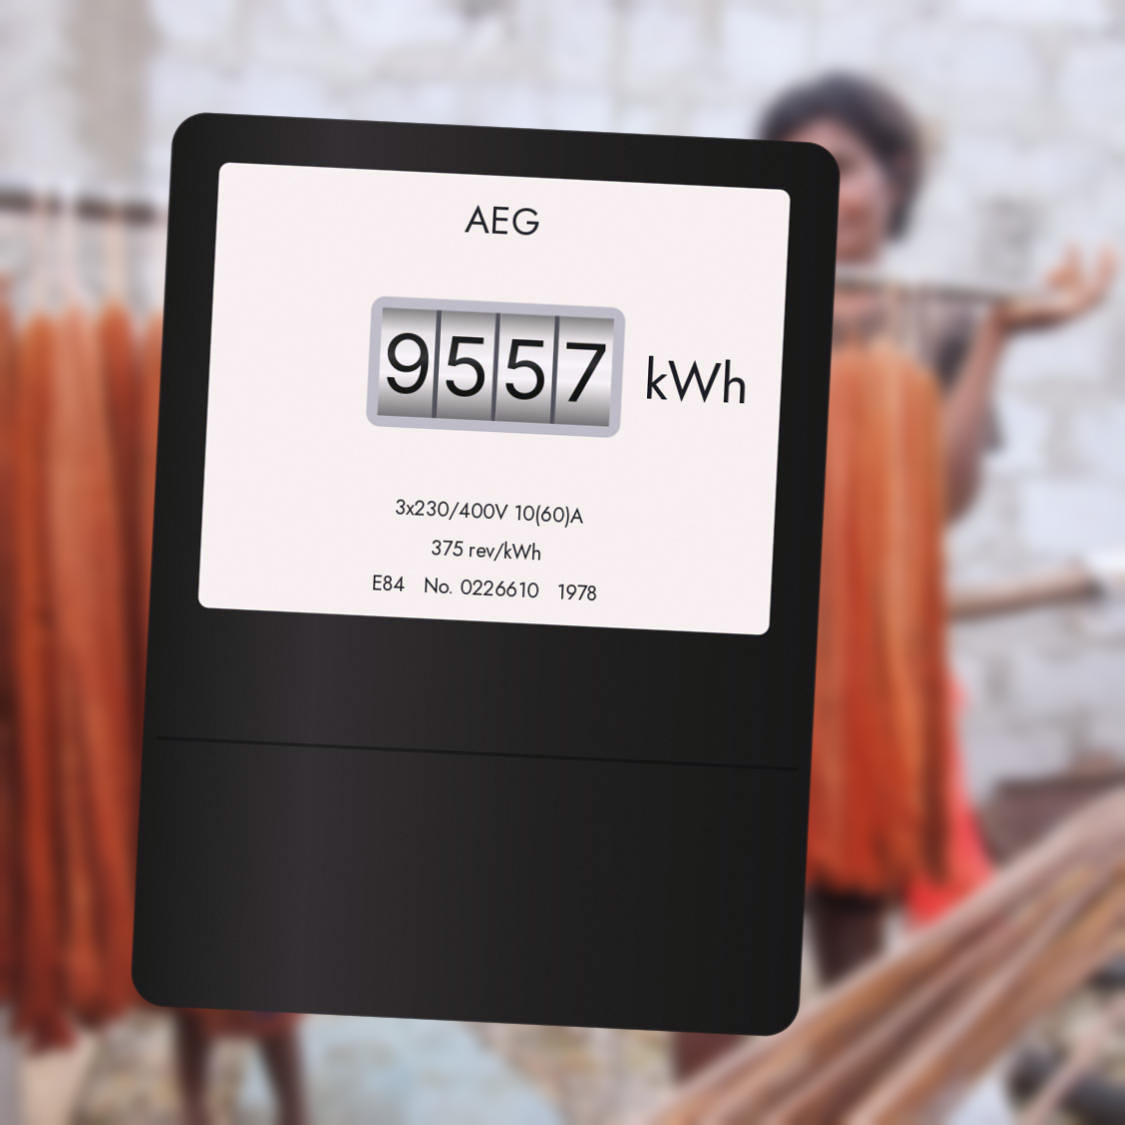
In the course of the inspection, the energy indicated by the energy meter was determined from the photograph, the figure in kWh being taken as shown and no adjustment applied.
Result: 9557 kWh
